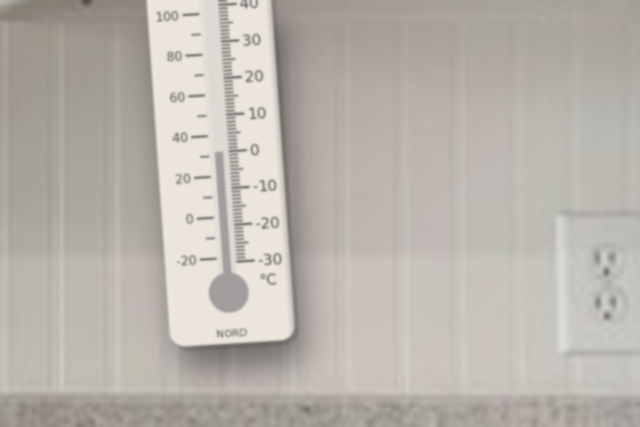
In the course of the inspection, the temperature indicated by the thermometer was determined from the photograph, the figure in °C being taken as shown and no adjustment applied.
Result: 0 °C
